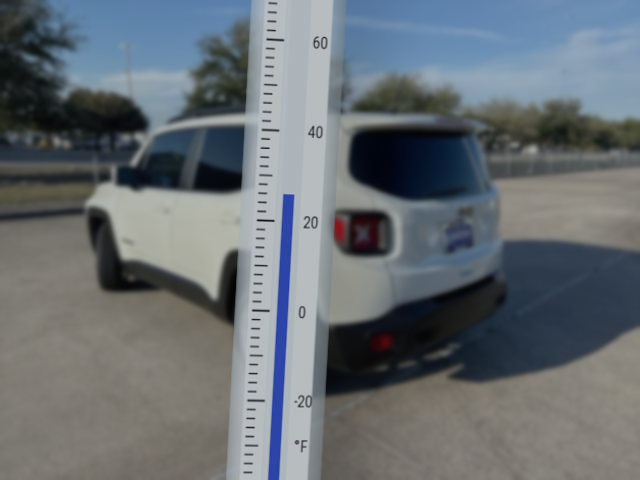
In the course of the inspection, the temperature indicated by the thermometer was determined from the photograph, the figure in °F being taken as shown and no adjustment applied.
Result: 26 °F
